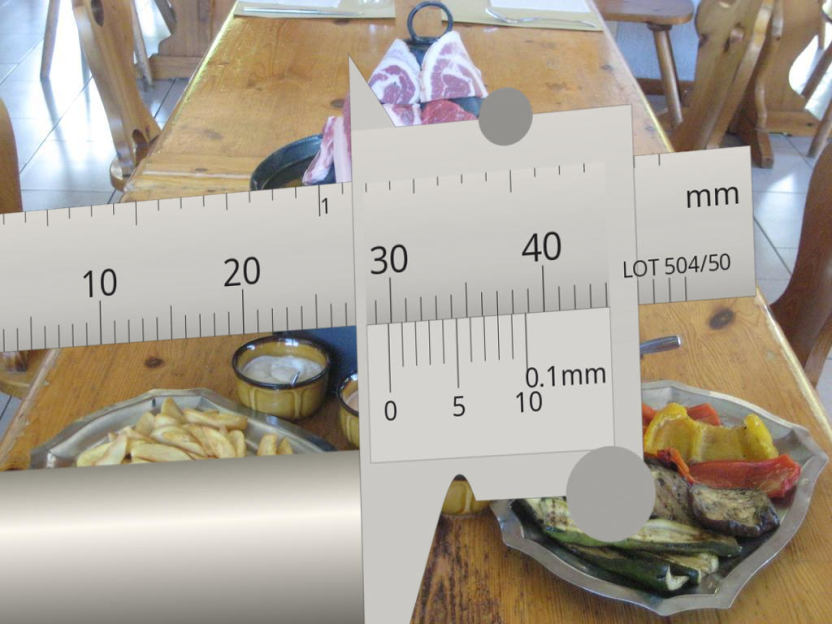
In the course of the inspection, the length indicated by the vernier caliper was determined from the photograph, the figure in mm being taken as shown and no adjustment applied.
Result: 29.8 mm
